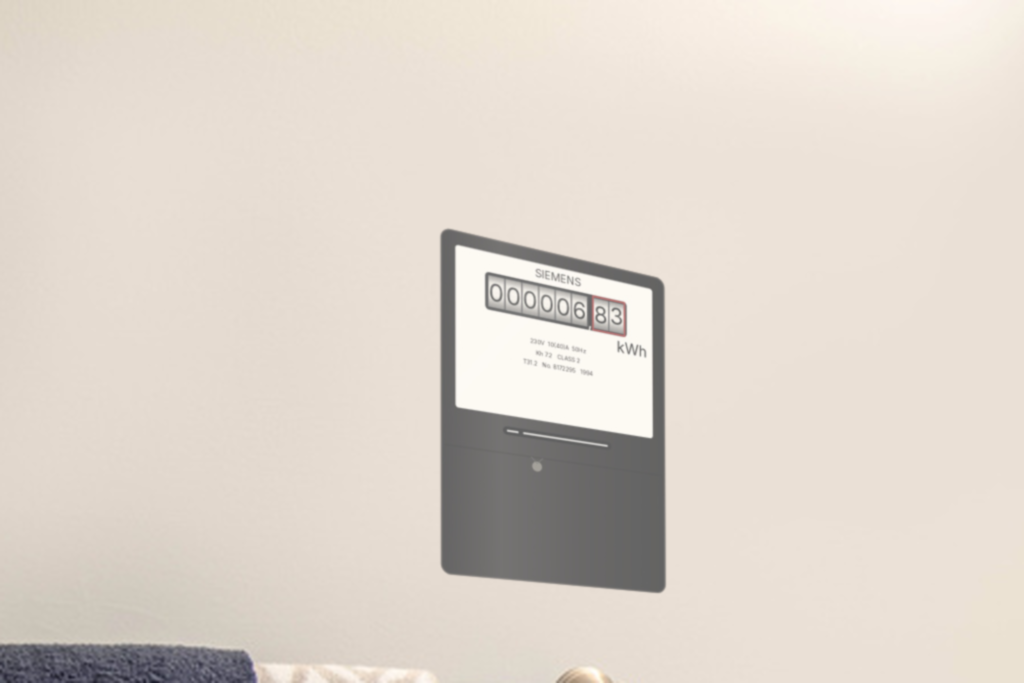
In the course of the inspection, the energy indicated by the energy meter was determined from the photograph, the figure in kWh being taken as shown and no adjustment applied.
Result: 6.83 kWh
